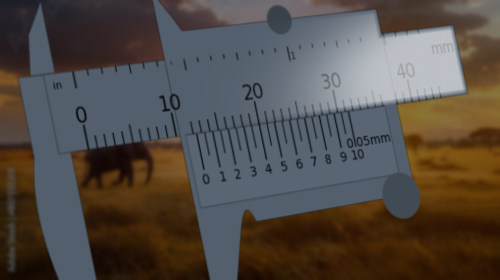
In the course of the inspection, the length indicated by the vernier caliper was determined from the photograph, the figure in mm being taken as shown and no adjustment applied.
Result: 12.4 mm
